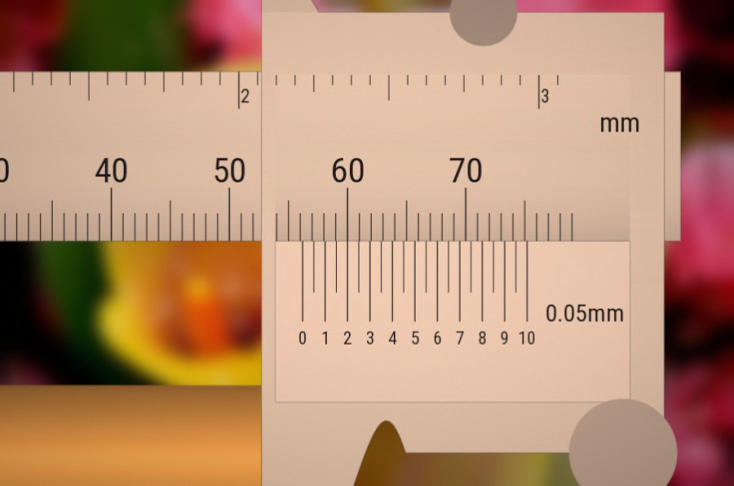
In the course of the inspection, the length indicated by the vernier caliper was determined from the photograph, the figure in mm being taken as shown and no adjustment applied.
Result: 56.2 mm
